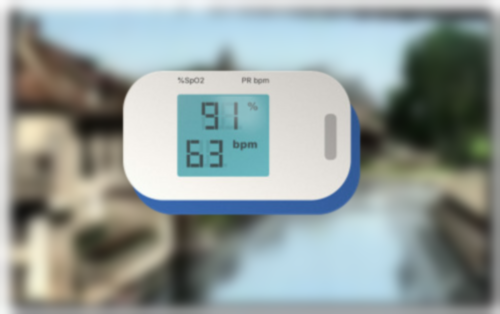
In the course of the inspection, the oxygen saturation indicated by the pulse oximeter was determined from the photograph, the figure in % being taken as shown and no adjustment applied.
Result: 91 %
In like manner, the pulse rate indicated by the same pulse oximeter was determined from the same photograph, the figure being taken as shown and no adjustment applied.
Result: 63 bpm
